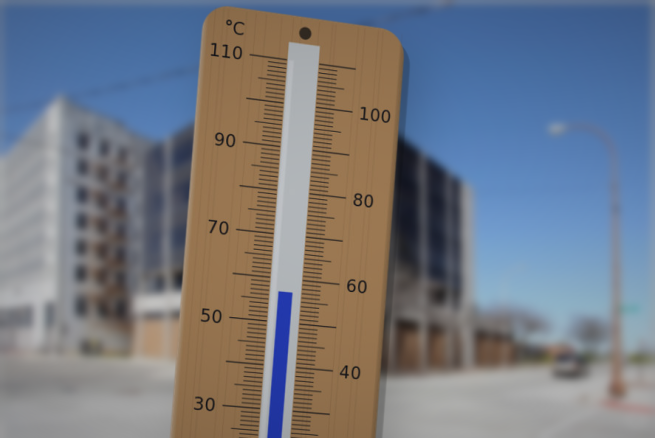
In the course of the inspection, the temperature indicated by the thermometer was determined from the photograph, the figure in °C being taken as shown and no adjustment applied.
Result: 57 °C
